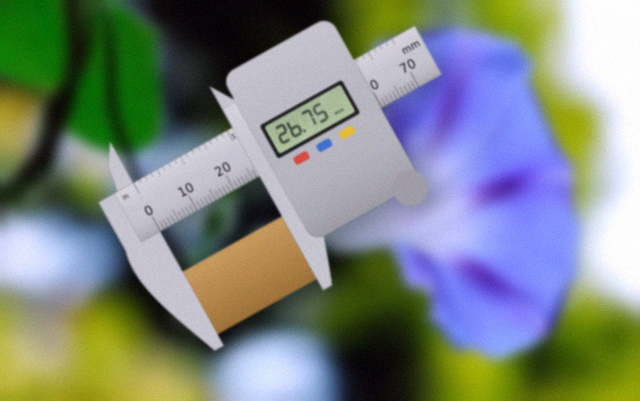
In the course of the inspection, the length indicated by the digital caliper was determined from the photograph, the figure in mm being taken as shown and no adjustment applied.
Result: 26.75 mm
